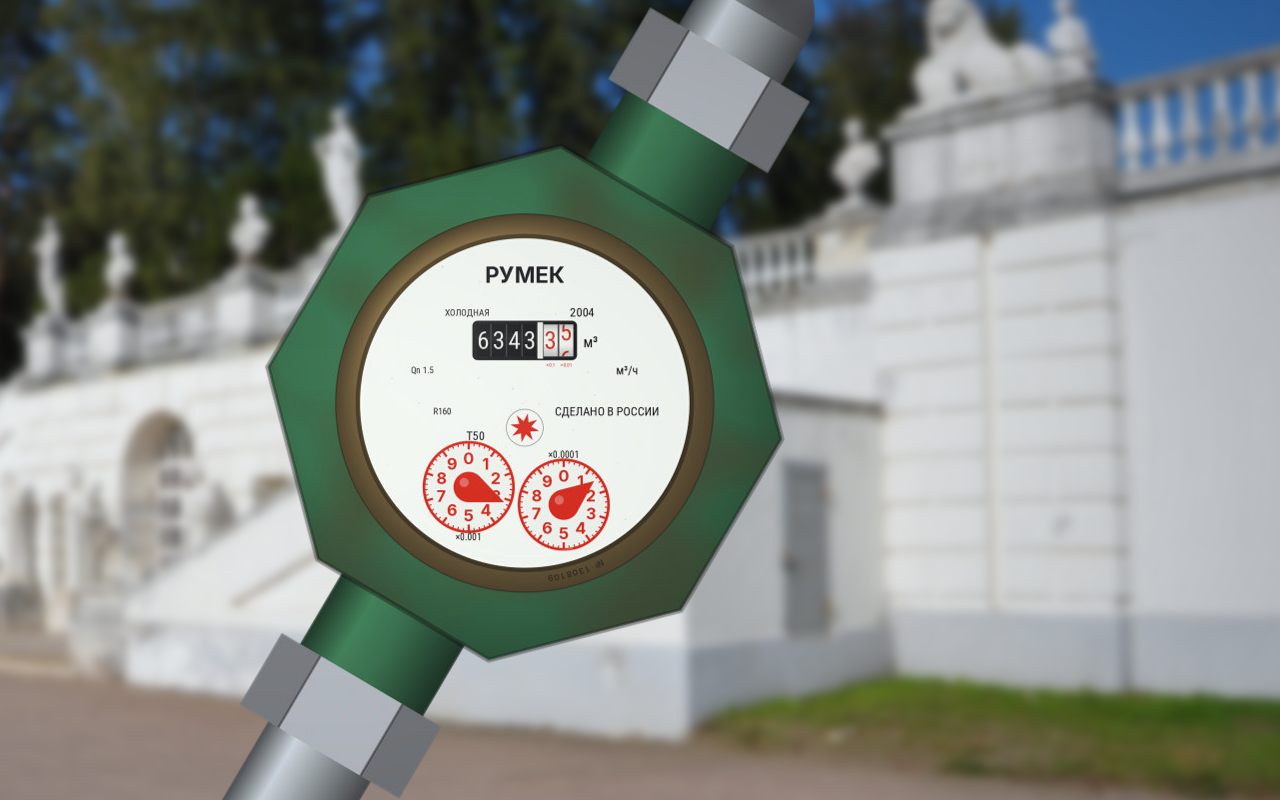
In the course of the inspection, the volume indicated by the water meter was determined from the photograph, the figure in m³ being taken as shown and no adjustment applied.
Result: 6343.3531 m³
